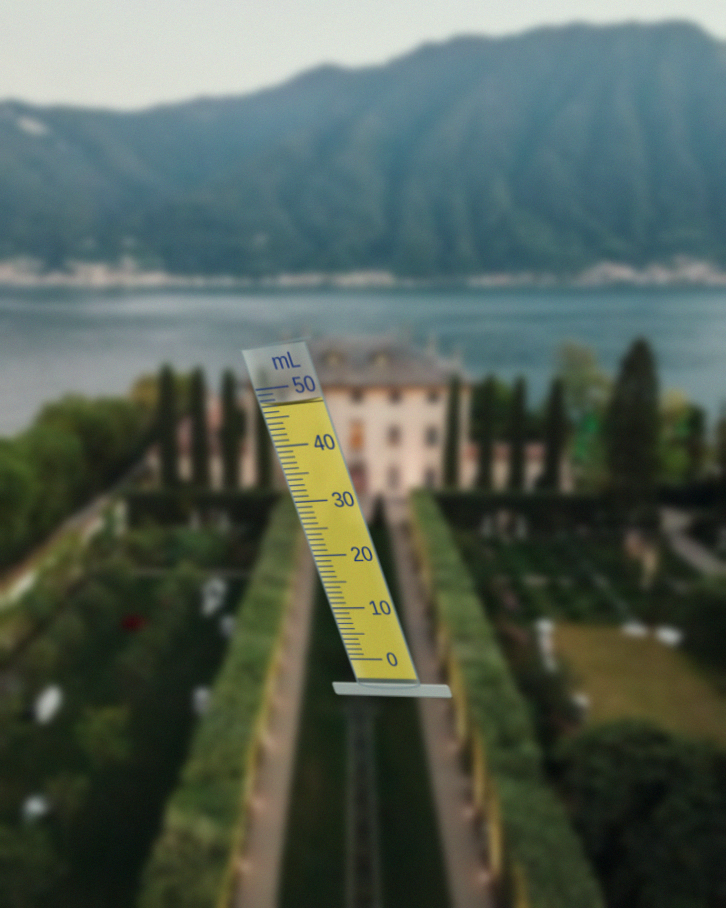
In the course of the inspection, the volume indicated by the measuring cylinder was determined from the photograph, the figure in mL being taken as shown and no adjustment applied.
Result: 47 mL
